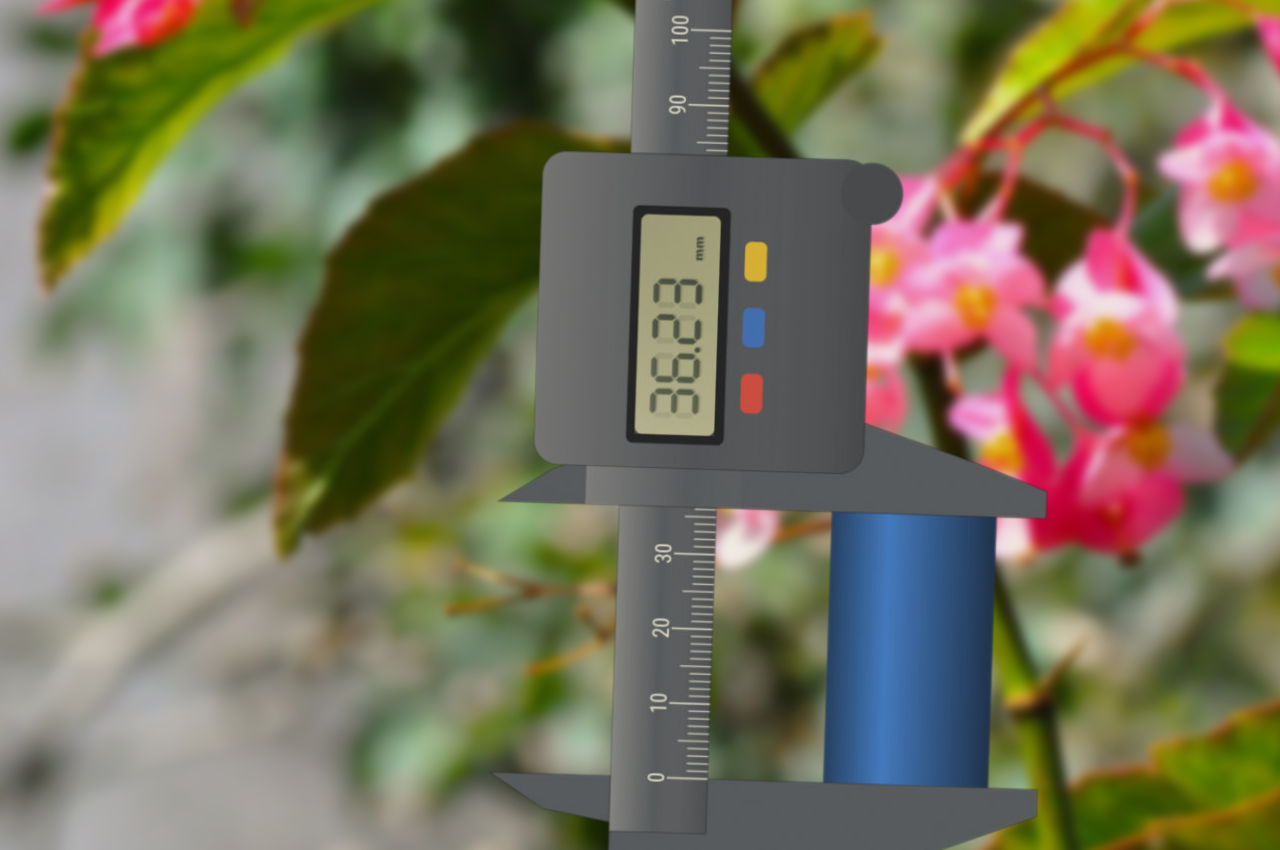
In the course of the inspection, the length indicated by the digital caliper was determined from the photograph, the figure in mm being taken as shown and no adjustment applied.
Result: 36.23 mm
